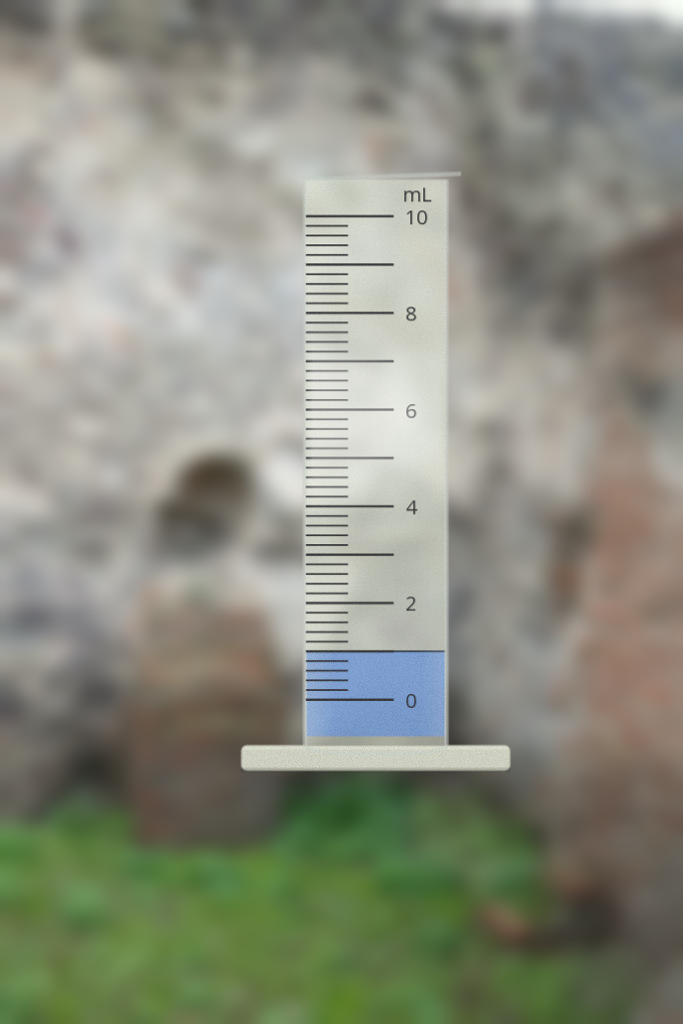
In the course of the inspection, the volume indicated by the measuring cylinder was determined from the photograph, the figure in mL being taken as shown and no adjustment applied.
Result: 1 mL
